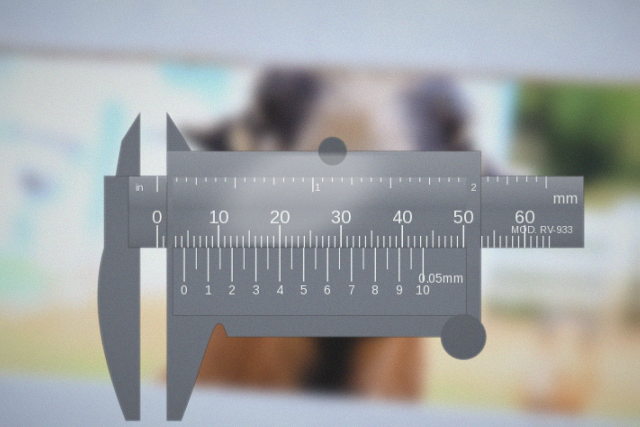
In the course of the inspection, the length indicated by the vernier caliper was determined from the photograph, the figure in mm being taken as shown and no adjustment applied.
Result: 4.4 mm
